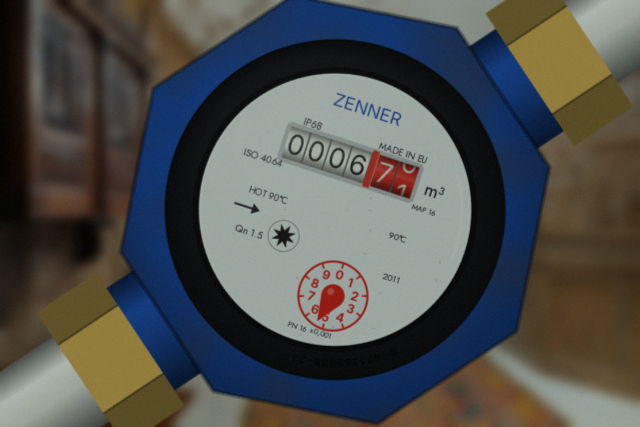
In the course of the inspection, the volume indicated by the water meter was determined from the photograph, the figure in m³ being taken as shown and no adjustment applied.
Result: 6.705 m³
